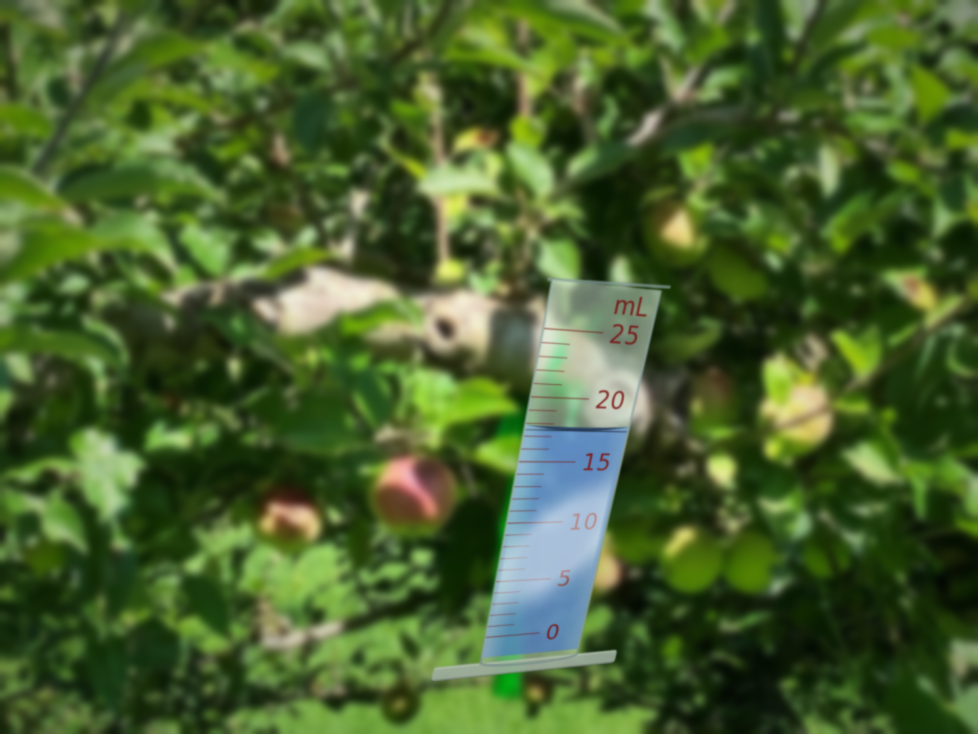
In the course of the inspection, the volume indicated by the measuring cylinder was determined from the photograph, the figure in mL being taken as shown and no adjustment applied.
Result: 17.5 mL
